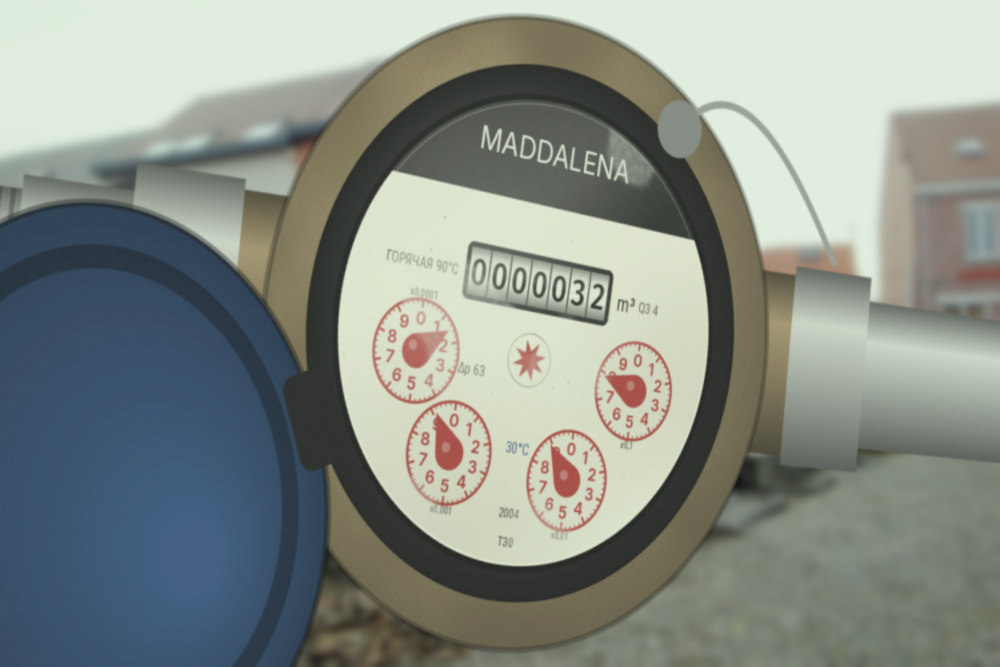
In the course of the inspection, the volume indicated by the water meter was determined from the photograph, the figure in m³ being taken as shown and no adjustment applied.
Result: 32.7891 m³
